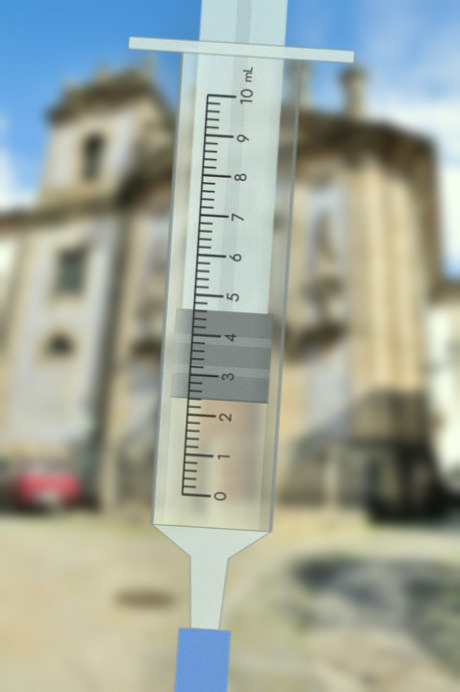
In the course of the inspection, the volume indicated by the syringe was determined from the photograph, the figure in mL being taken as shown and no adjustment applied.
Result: 2.4 mL
